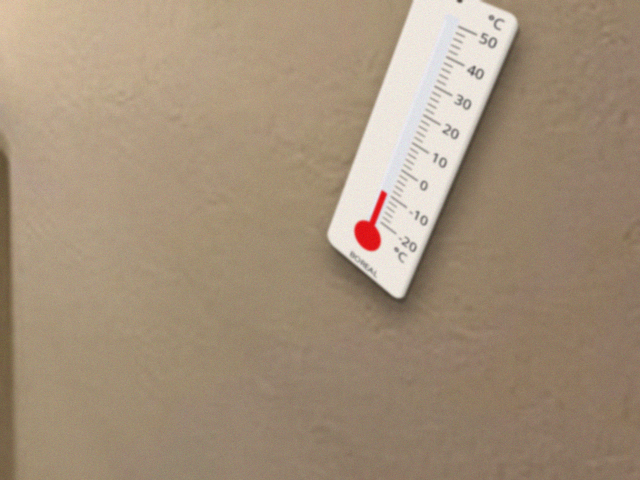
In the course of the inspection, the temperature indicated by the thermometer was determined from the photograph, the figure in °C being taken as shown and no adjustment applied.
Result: -10 °C
